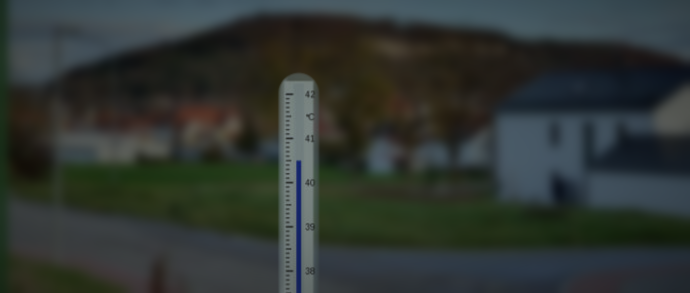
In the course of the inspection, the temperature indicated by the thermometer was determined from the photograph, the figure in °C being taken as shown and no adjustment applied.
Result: 40.5 °C
